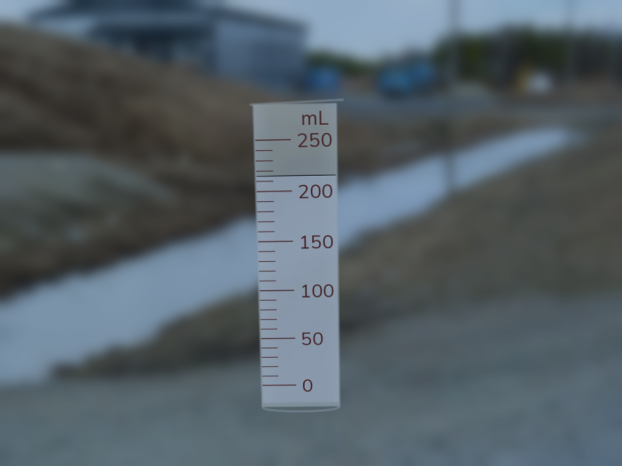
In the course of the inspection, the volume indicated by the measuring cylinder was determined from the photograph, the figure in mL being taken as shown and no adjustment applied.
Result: 215 mL
